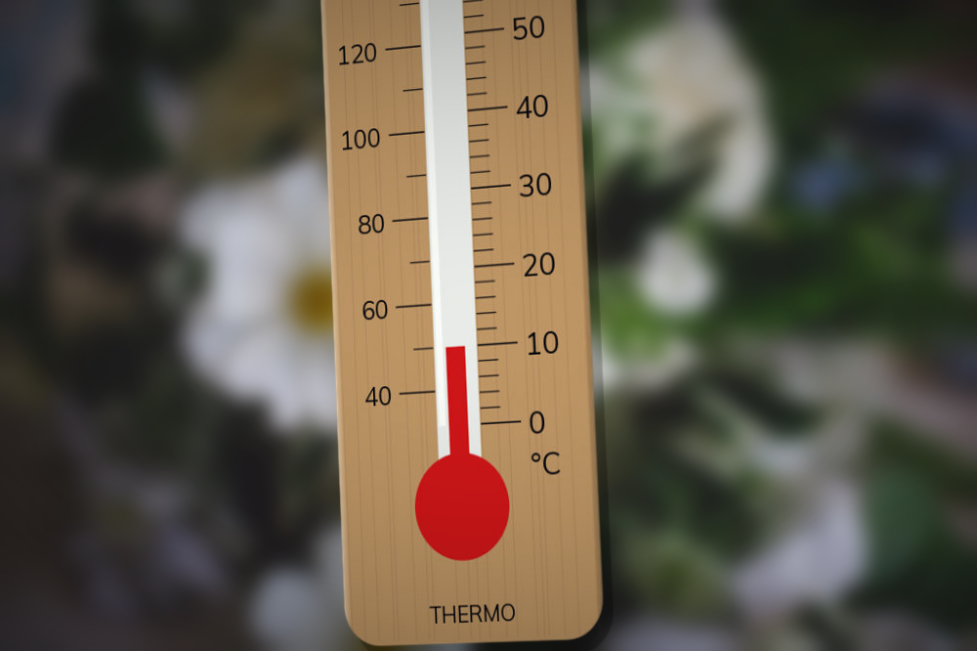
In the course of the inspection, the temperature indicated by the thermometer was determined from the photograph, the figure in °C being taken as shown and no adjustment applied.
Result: 10 °C
